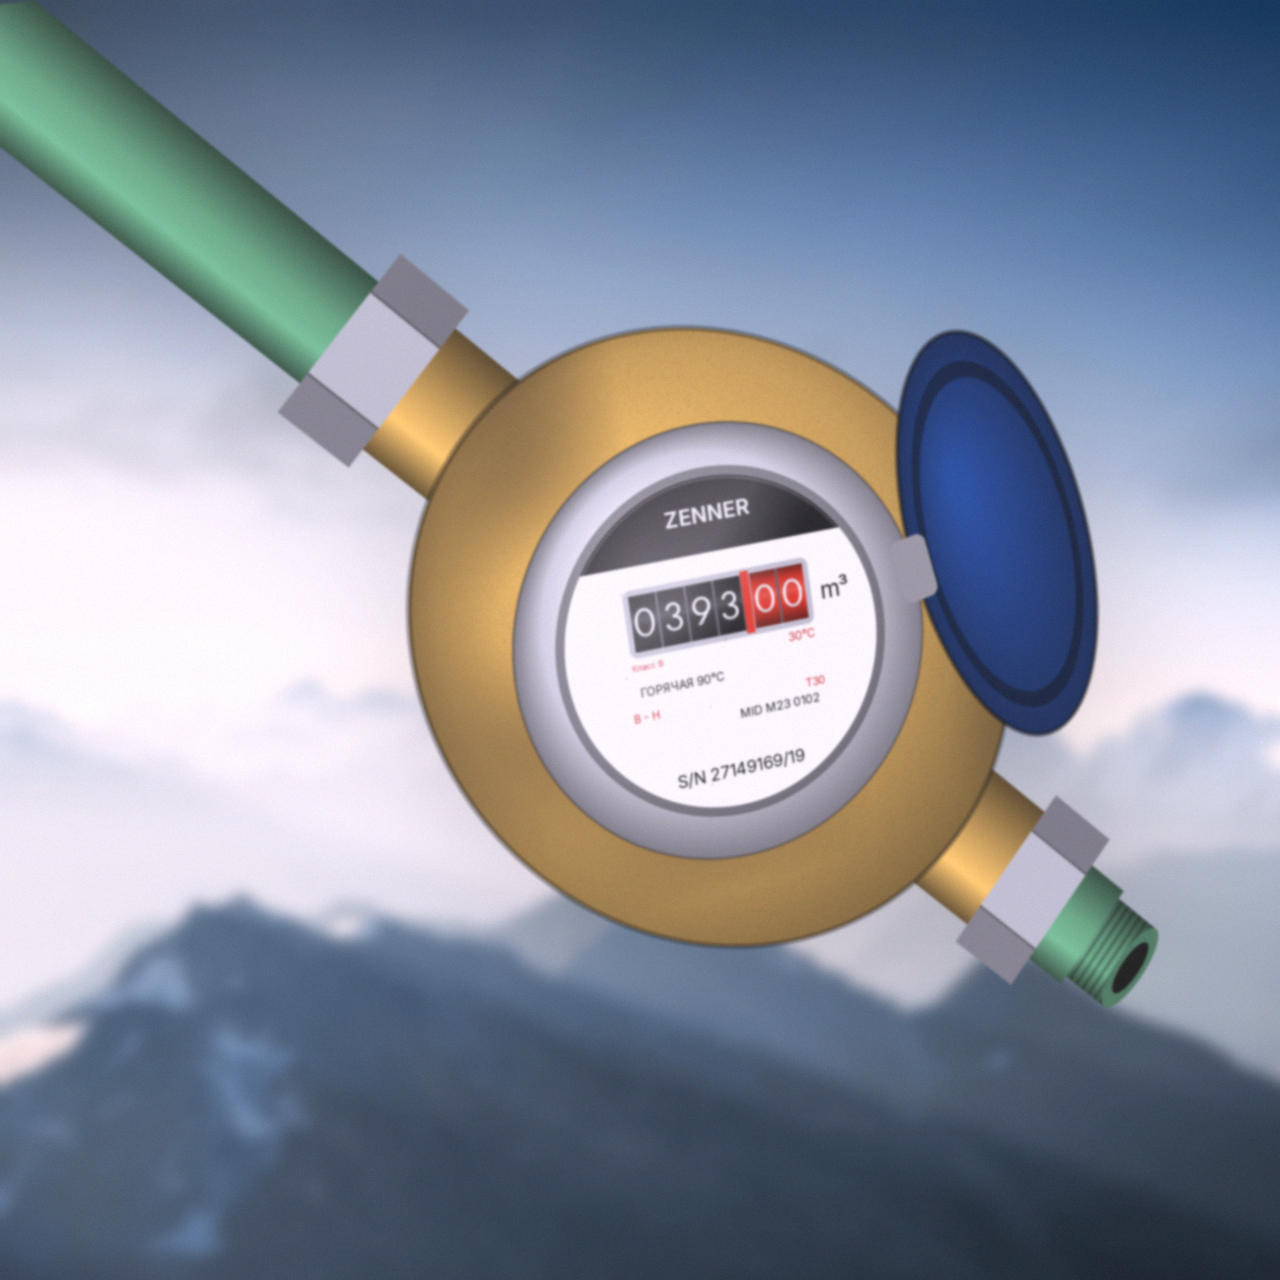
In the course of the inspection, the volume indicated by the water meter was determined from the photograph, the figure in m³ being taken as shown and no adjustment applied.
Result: 393.00 m³
